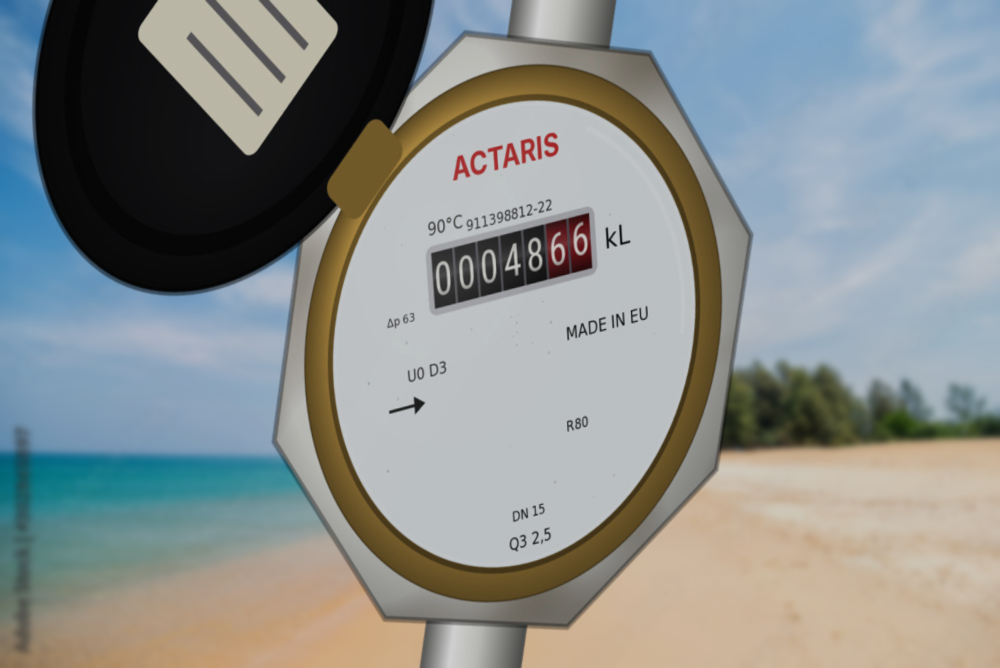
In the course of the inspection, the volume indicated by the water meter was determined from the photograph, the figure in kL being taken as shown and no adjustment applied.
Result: 48.66 kL
